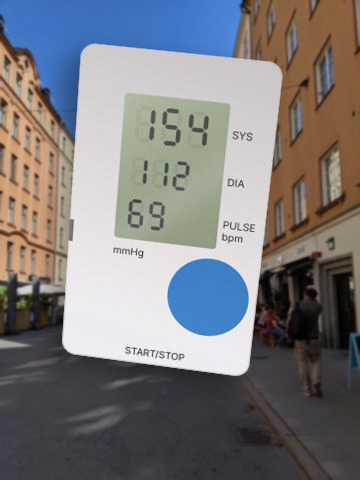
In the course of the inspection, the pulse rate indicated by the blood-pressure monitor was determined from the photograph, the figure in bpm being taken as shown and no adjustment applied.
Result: 69 bpm
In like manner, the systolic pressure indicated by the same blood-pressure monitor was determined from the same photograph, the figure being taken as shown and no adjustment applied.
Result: 154 mmHg
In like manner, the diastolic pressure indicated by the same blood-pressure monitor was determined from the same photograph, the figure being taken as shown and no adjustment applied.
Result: 112 mmHg
